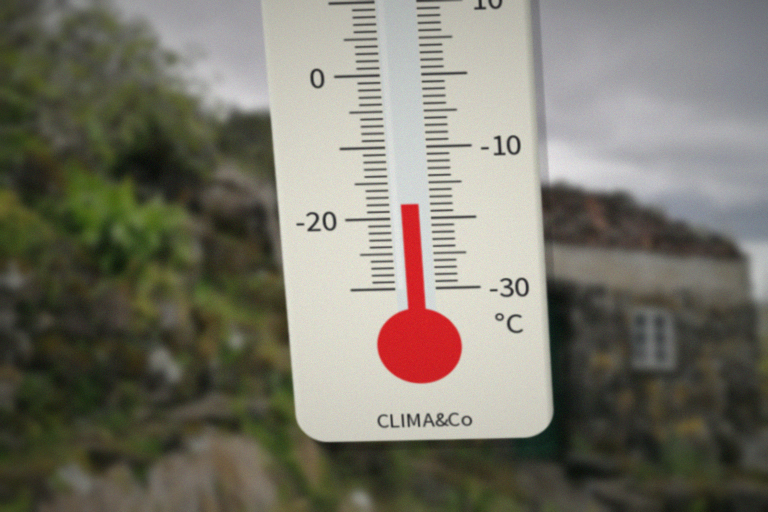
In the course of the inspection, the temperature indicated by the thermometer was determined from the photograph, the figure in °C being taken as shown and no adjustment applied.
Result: -18 °C
